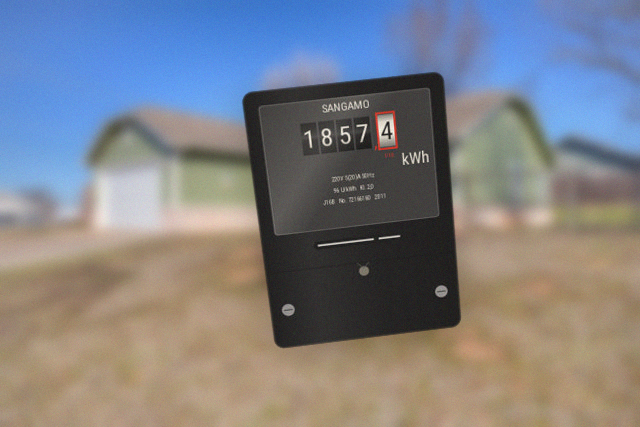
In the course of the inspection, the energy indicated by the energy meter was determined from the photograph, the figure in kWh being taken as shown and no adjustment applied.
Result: 1857.4 kWh
